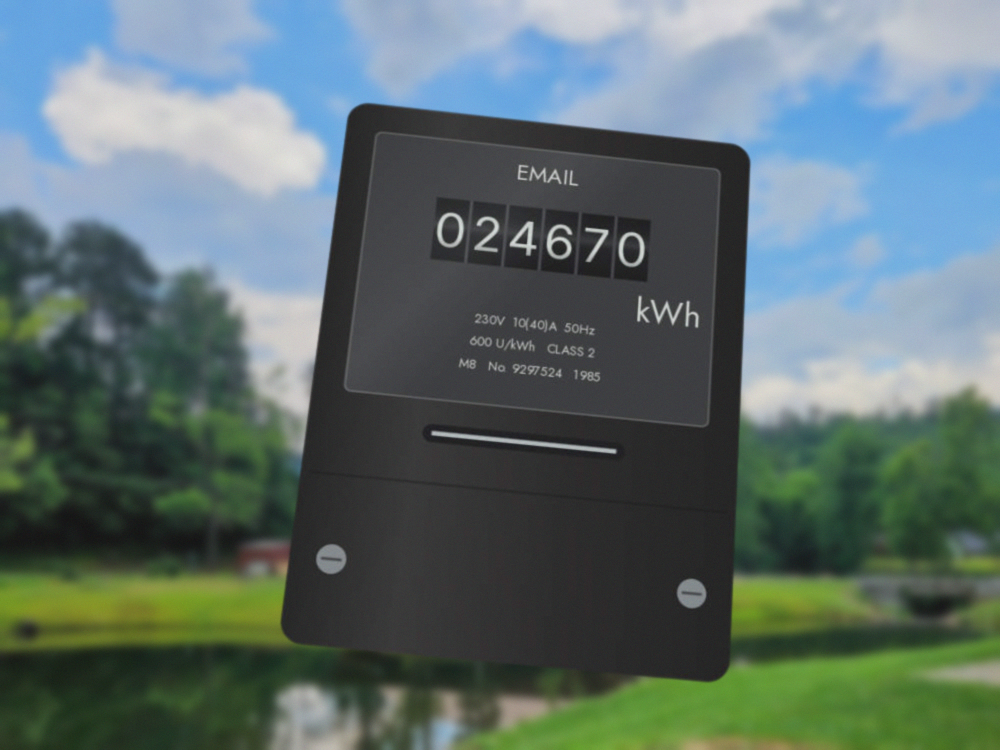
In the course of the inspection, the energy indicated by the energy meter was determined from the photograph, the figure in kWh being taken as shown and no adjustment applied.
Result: 24670 kWh
